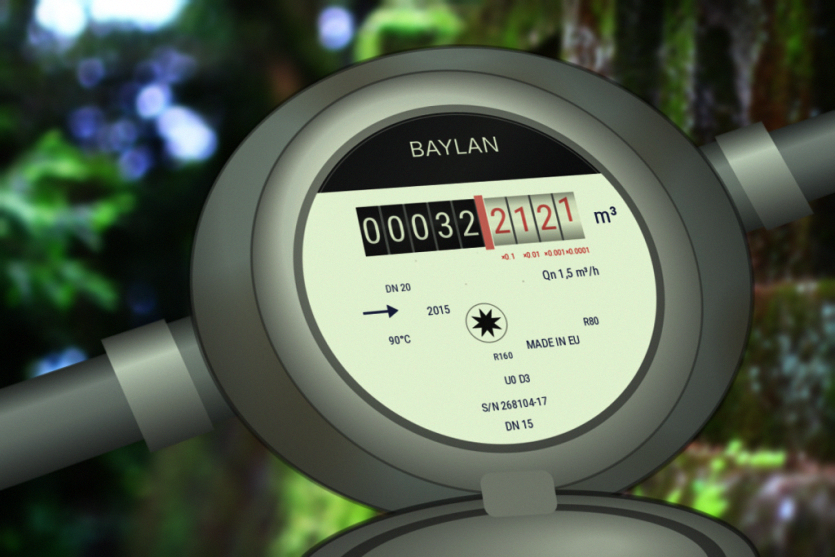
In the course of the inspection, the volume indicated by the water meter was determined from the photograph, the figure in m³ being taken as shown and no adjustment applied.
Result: 32.2121 m³
